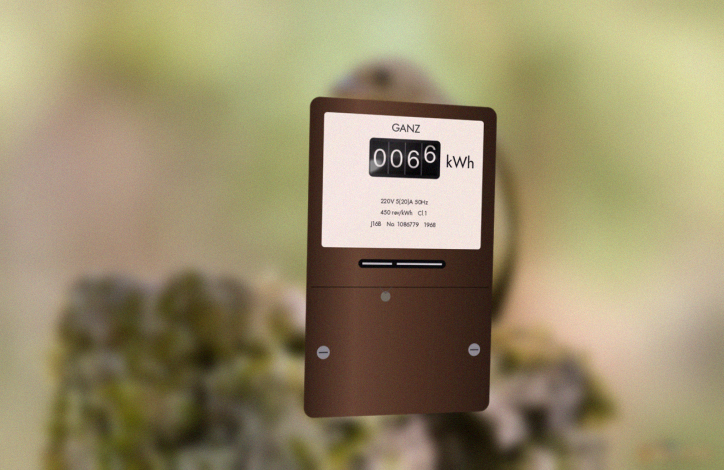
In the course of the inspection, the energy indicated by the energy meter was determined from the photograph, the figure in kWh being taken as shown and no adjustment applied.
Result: 66 kWh
